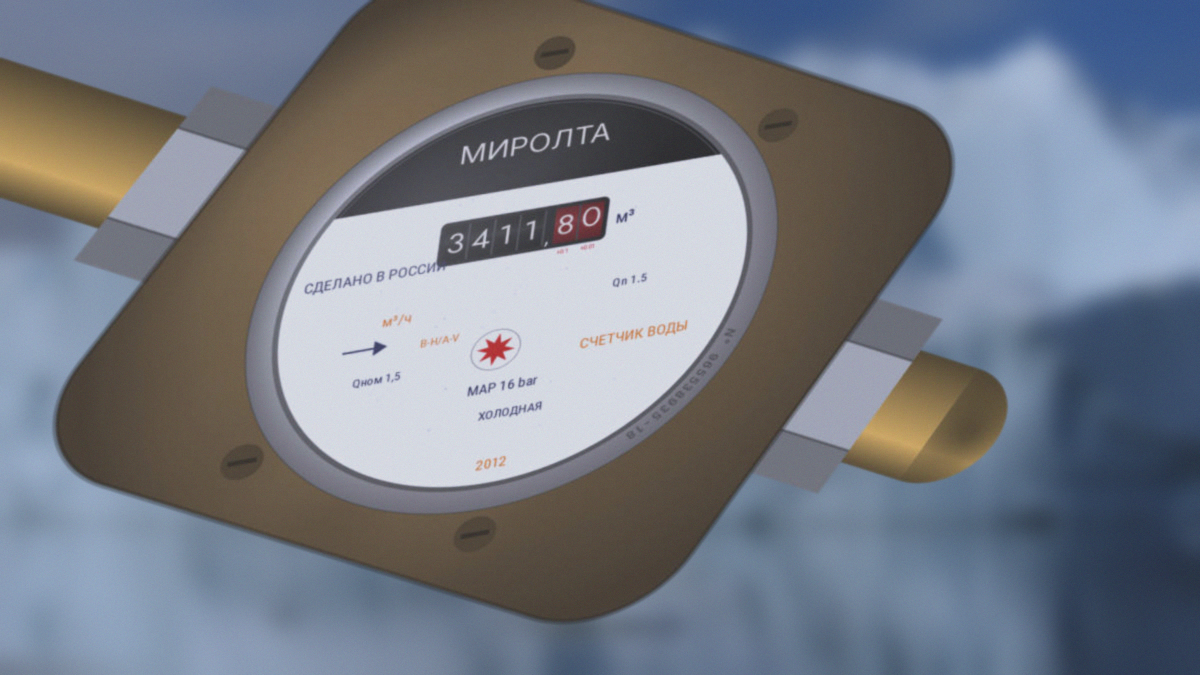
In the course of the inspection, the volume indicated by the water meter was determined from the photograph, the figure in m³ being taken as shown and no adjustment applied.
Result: 3411.80 m³
